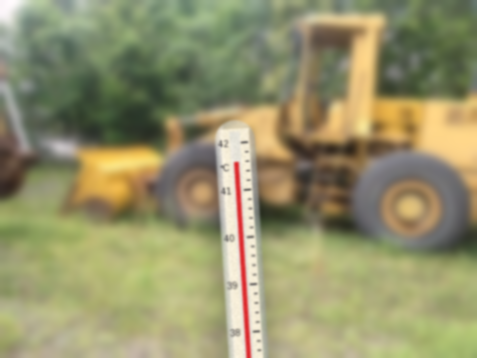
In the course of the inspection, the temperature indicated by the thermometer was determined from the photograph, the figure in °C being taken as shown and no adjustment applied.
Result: 41.6 °C
